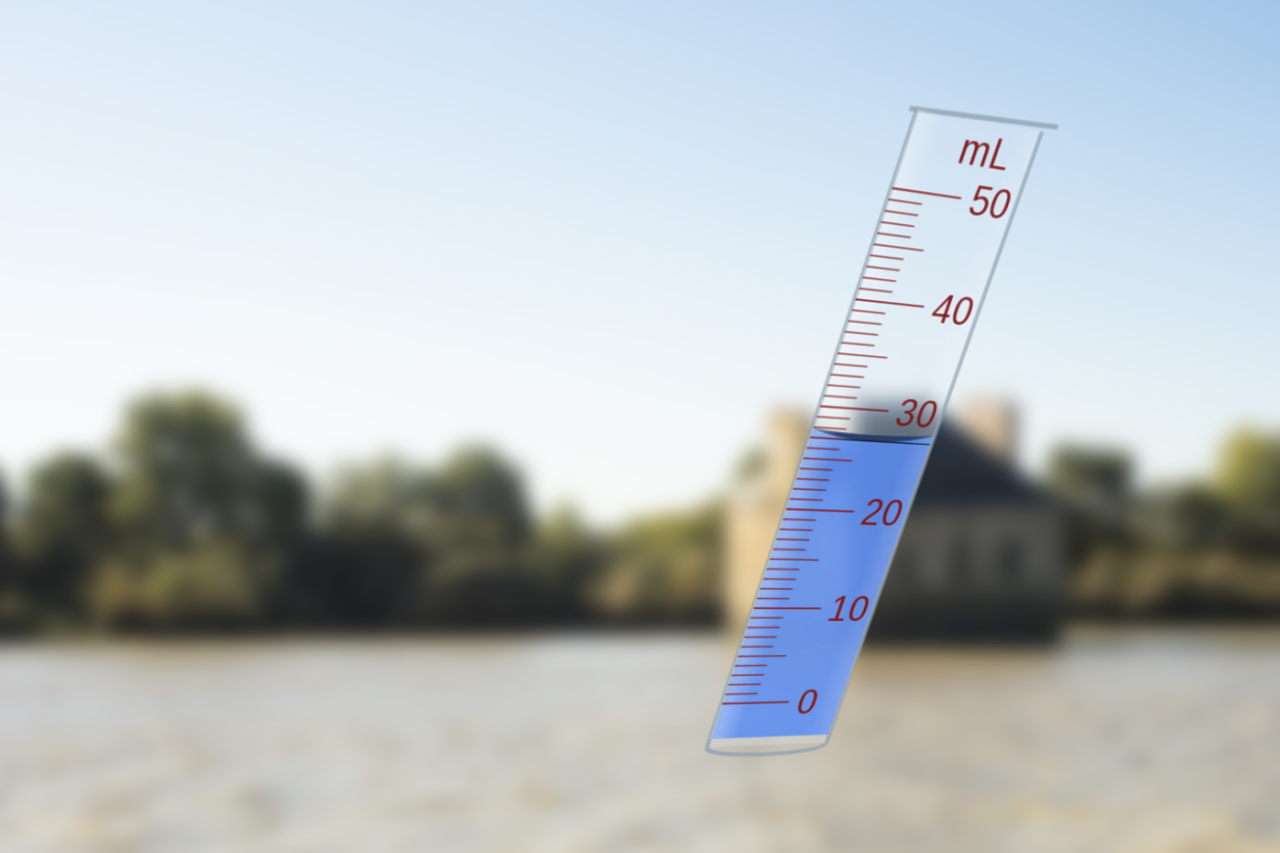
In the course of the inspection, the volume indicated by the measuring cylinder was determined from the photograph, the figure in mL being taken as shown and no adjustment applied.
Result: 27 mL
